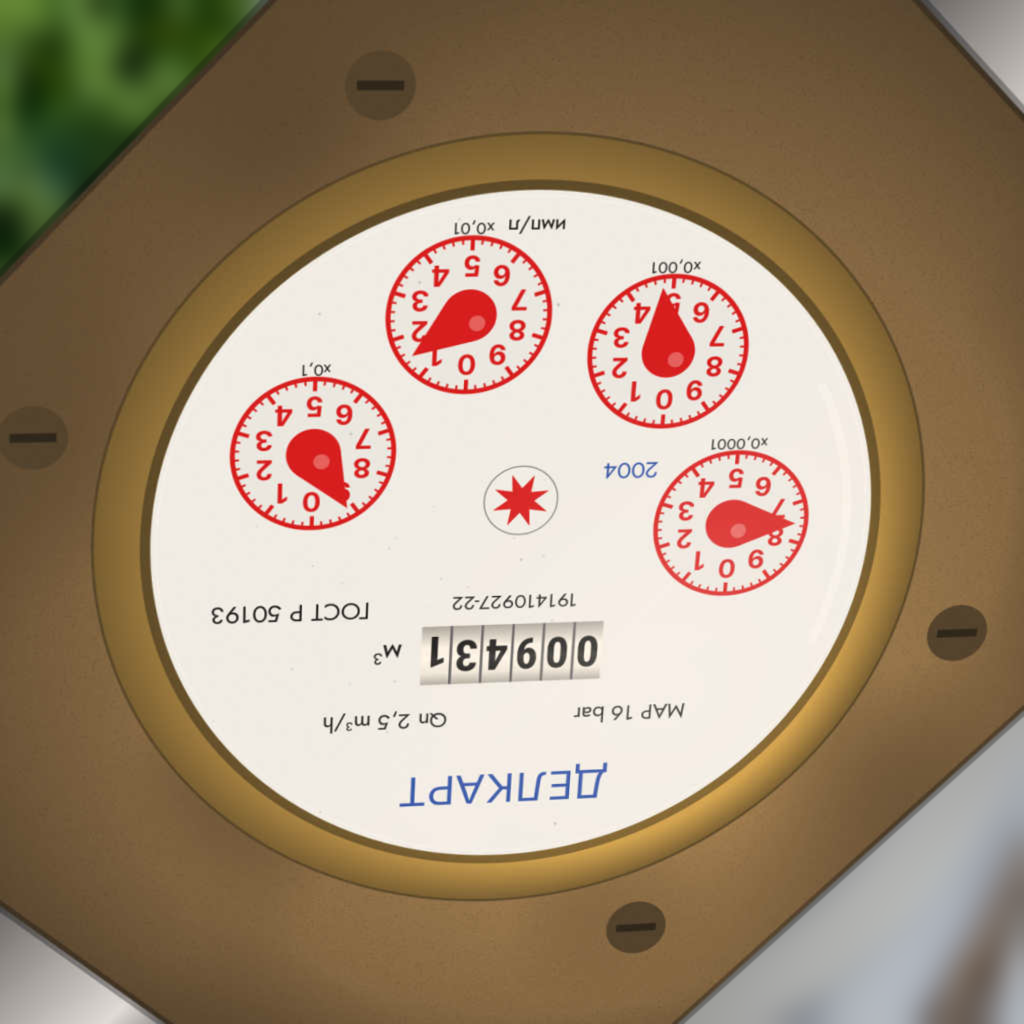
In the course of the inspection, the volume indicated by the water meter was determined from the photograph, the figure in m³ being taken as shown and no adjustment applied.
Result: 9430.9147 m³
